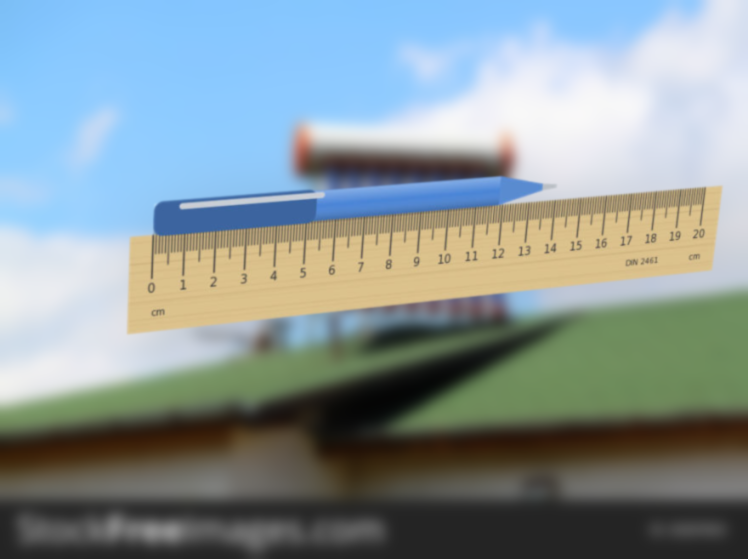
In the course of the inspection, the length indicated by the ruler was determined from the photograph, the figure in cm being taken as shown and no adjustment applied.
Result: 14 cm
